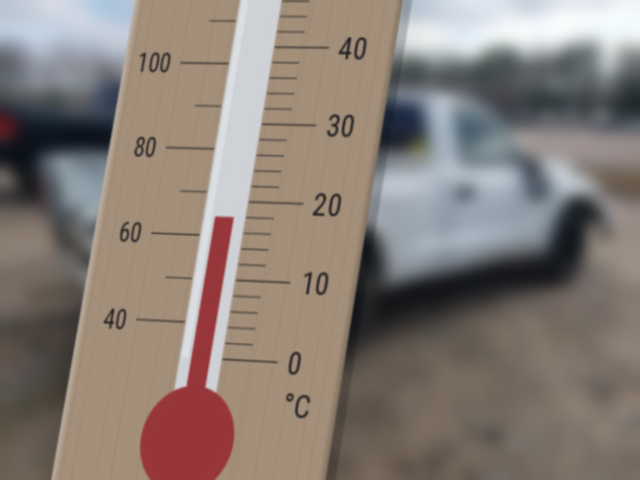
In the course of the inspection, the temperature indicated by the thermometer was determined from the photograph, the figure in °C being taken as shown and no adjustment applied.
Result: 18 °C
